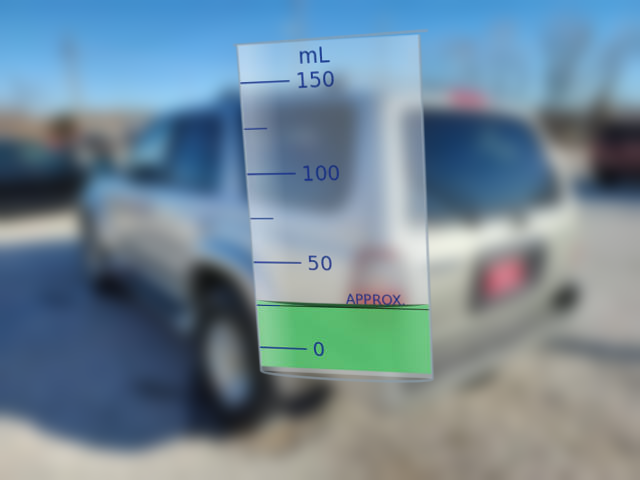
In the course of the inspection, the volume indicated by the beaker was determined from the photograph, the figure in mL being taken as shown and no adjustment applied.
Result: 25 mL
